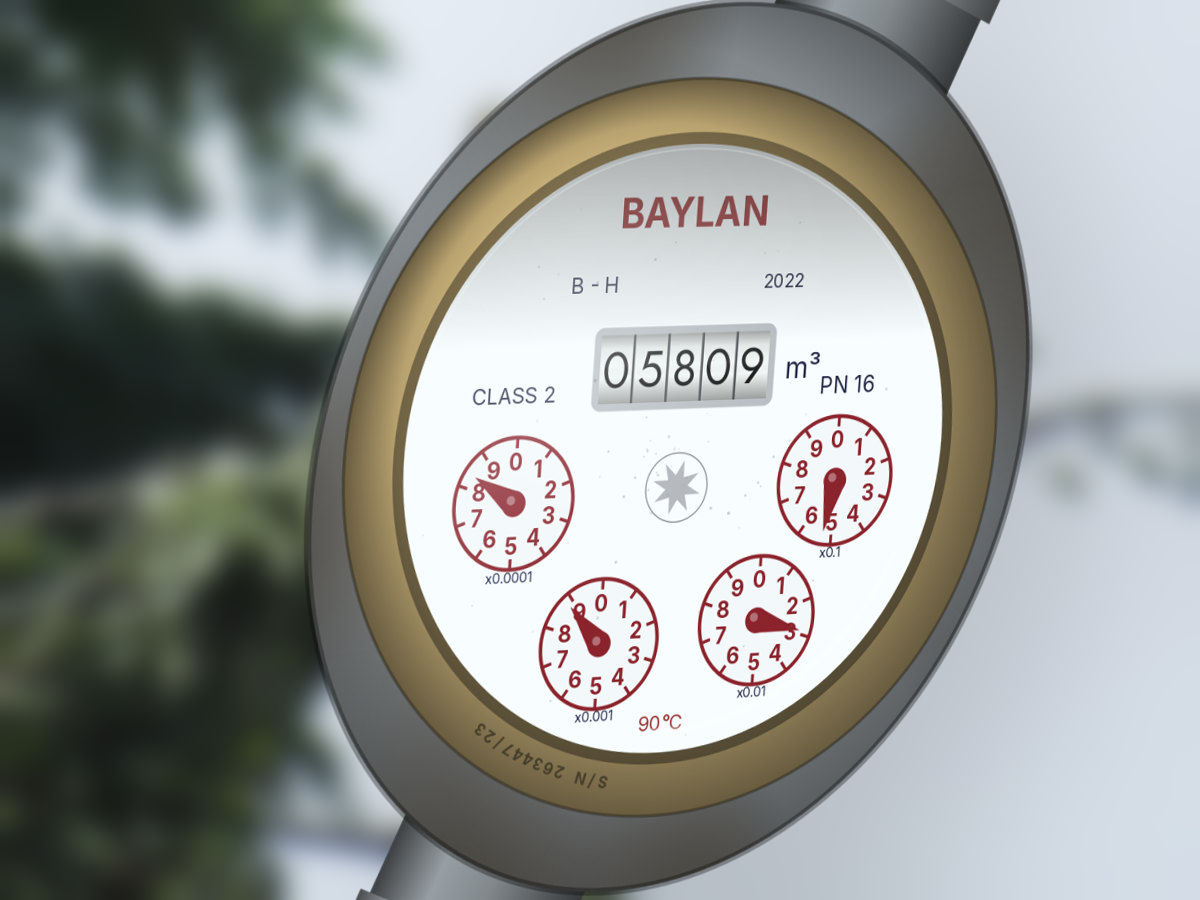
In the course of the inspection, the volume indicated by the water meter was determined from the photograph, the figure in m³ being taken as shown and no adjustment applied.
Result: 5809.5288 m³
